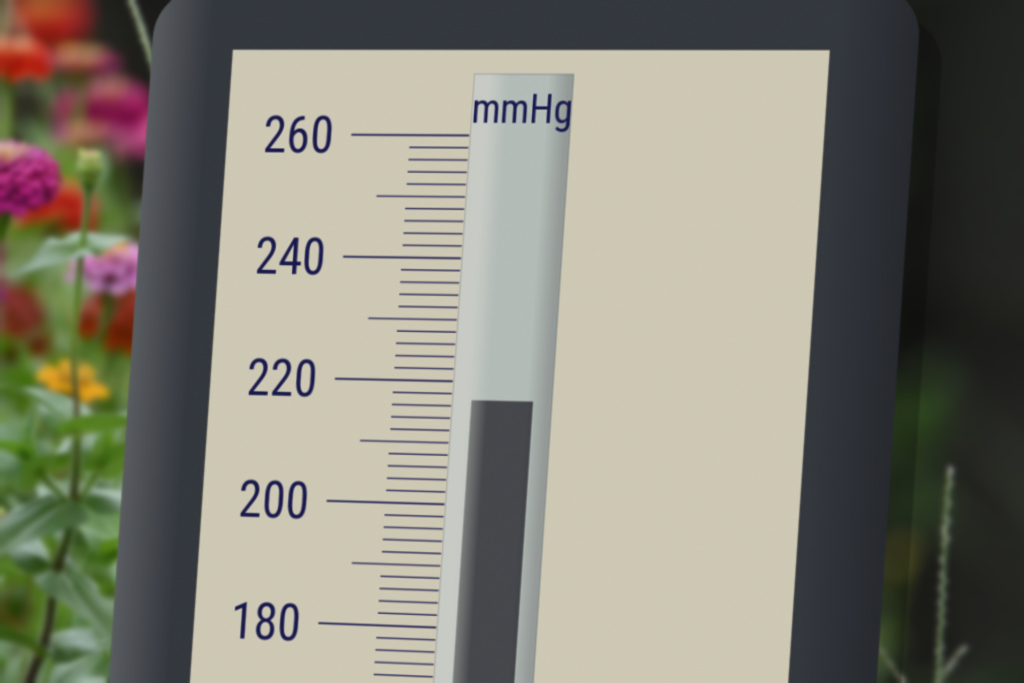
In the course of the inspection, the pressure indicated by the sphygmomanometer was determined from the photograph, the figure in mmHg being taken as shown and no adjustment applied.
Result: 217 mmHg
